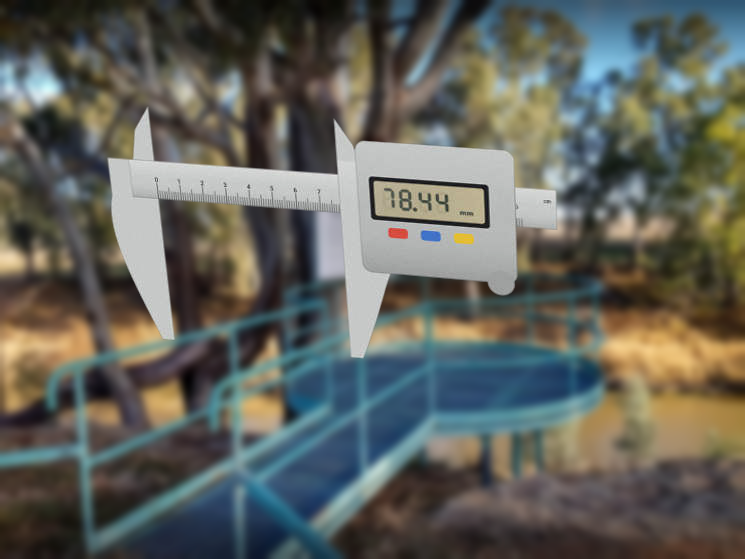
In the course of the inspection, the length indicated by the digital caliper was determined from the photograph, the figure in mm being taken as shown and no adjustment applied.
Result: 78.44 mm
